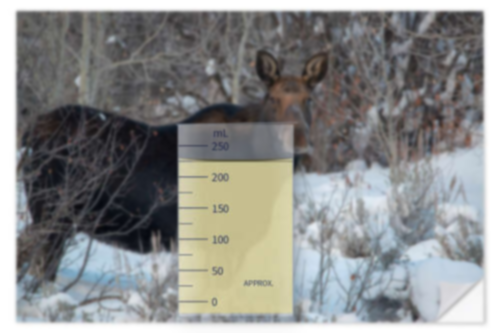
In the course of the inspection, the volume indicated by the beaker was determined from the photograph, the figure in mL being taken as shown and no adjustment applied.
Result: 225 mL
